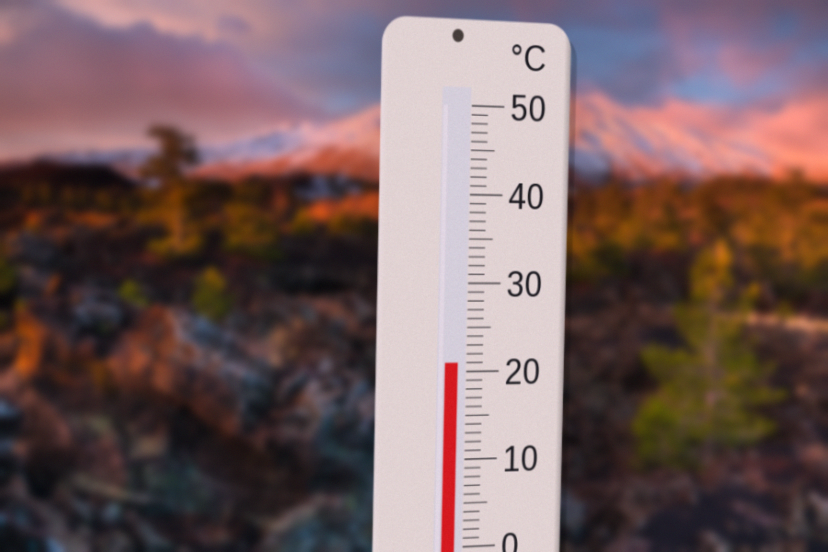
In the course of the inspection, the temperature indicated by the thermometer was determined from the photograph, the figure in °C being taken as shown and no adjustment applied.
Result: 21 °C
